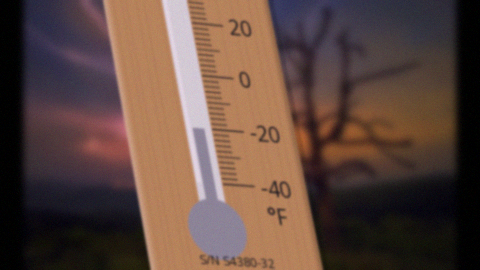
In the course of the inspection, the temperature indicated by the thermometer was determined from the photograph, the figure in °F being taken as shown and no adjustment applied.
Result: -20 °F
